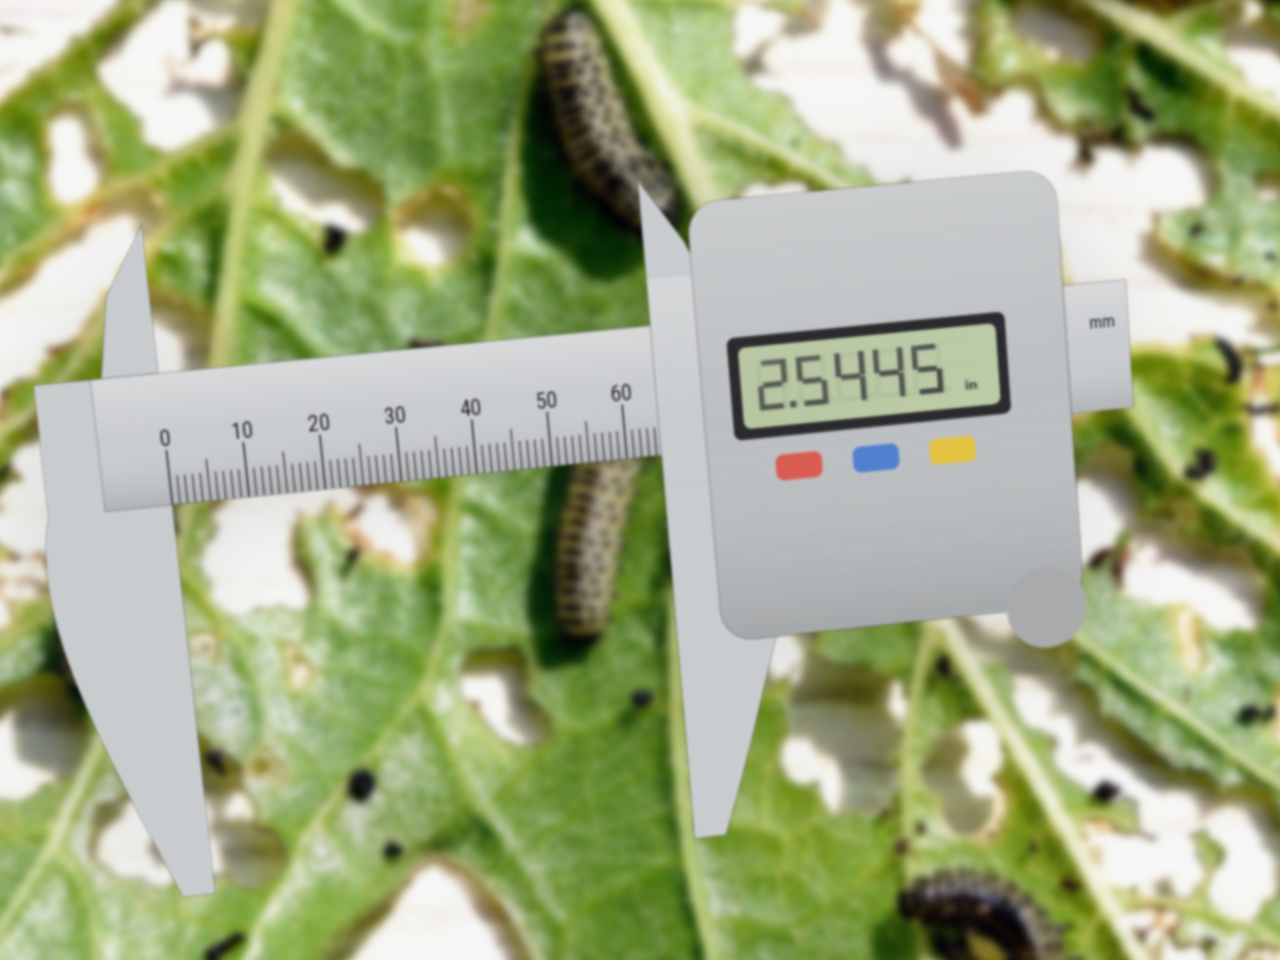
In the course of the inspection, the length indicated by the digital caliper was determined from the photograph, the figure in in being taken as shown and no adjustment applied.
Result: 2.5445 in
